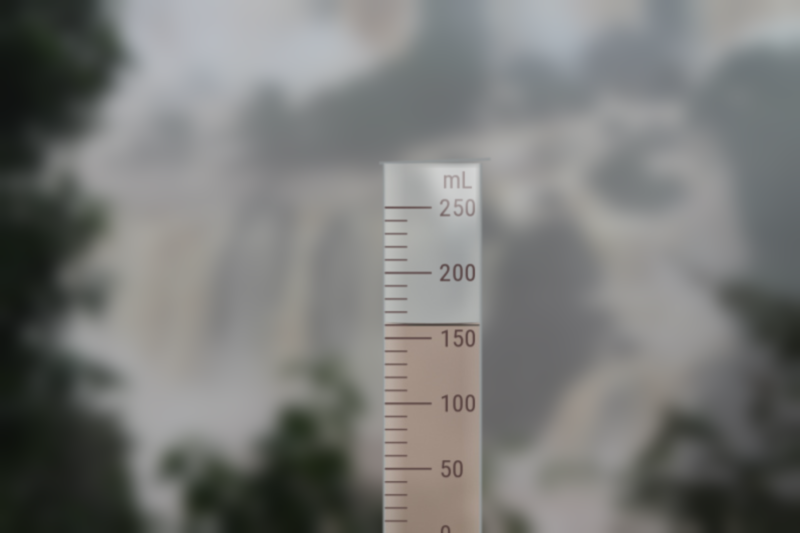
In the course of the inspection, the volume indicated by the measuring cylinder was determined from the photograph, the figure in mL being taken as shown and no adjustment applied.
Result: 160 mL
